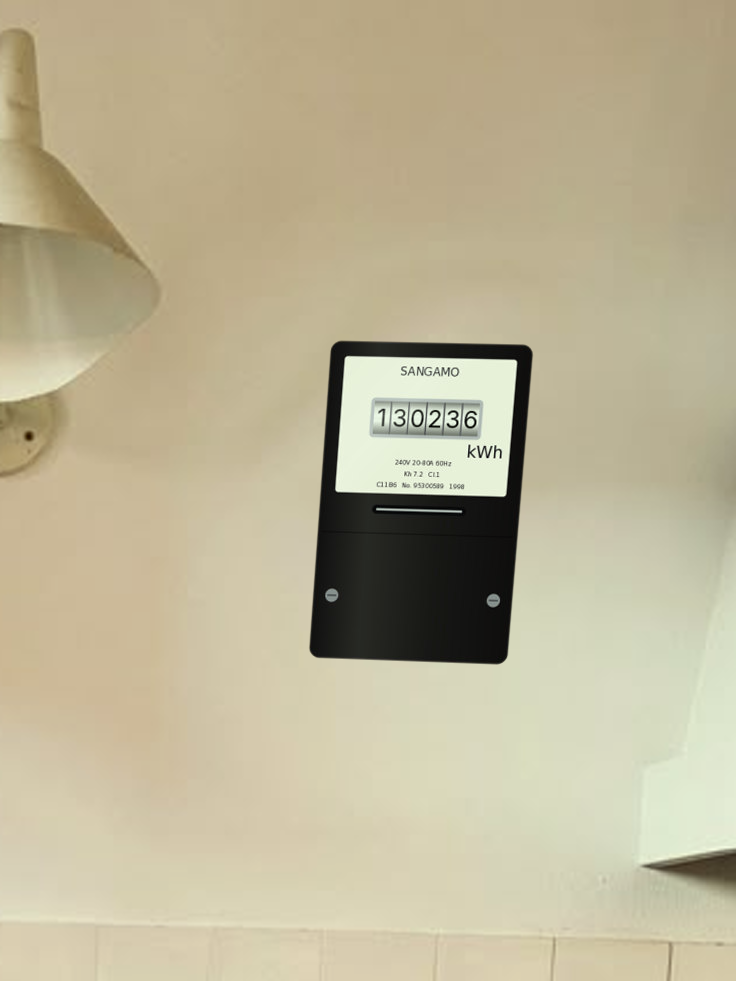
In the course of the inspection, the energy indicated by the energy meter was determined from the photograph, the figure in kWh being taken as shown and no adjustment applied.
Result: 130236 kWh
